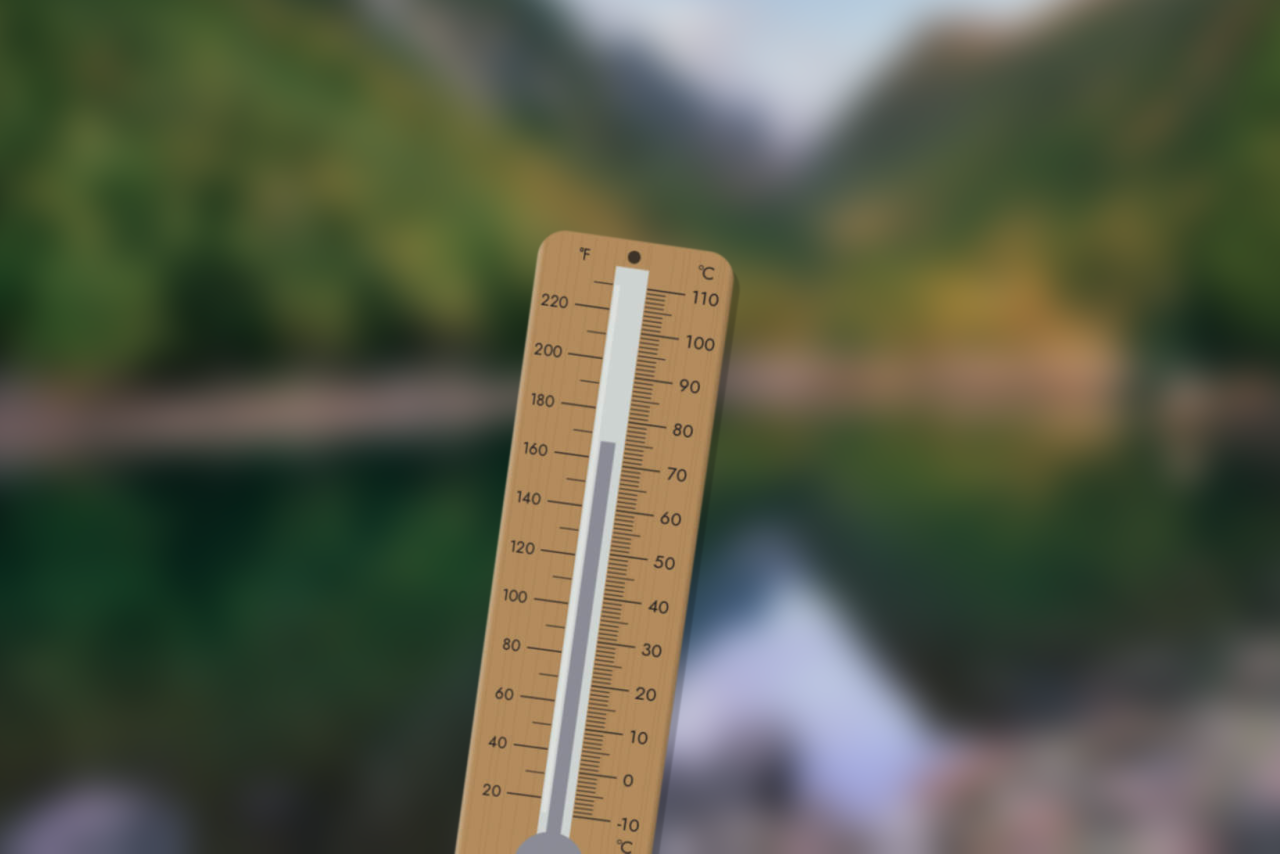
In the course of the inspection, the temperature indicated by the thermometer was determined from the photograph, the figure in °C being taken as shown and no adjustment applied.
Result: 75 °C
